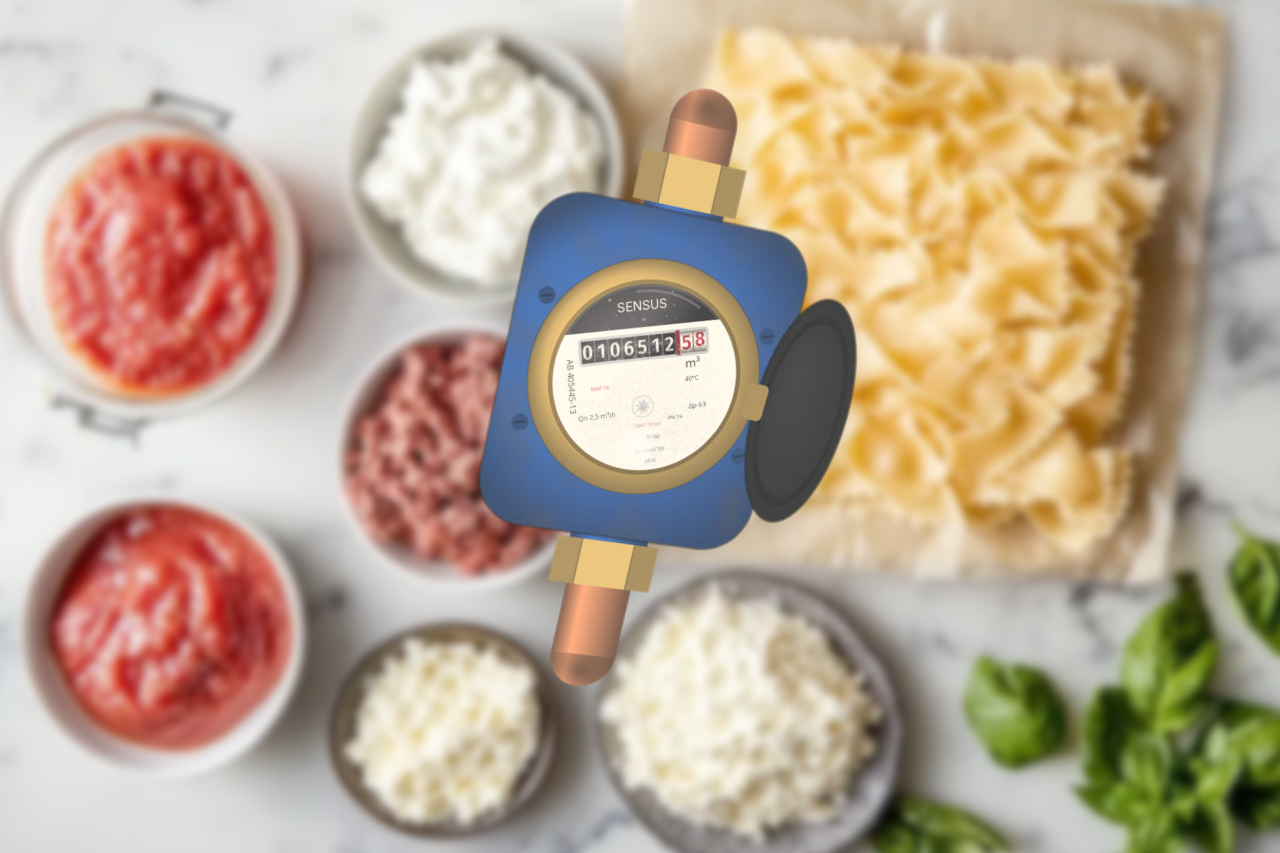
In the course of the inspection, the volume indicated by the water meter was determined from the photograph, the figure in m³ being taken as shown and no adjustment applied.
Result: 106512.58 m³
